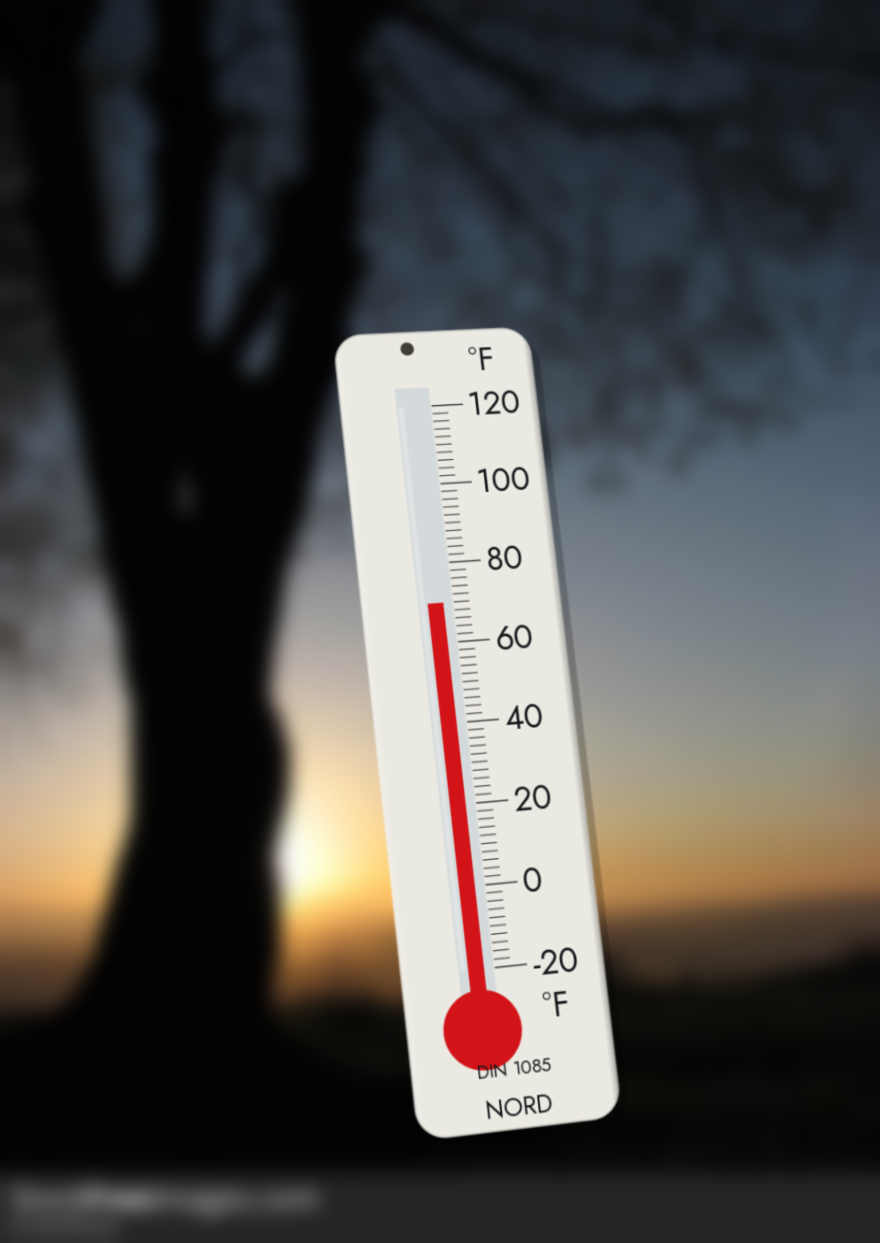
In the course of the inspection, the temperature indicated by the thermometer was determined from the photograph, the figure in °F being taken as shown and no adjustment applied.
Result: 70 °F
